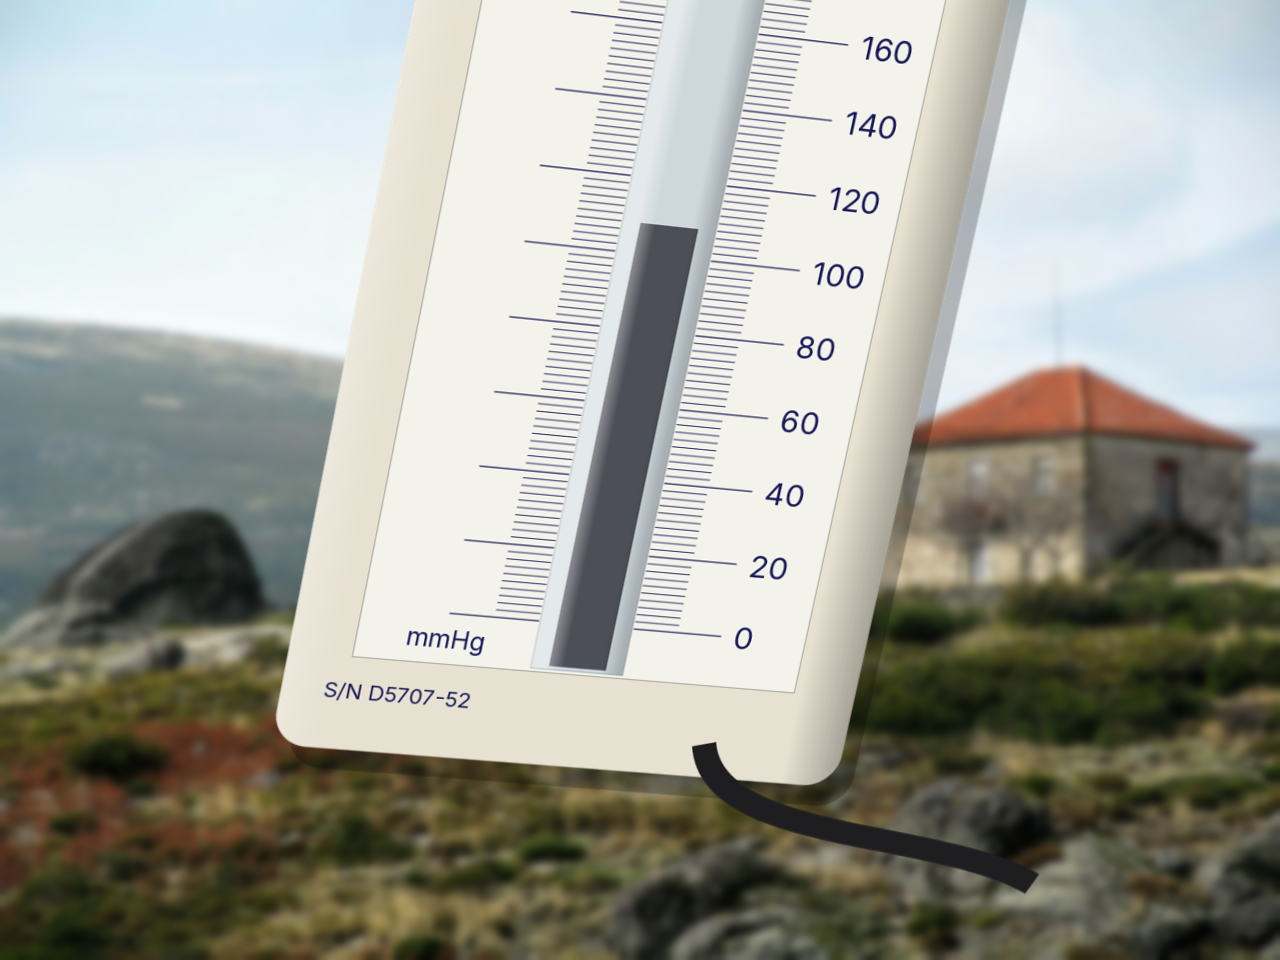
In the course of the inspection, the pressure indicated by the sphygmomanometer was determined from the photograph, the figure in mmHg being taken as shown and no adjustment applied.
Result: 108 mmHg
